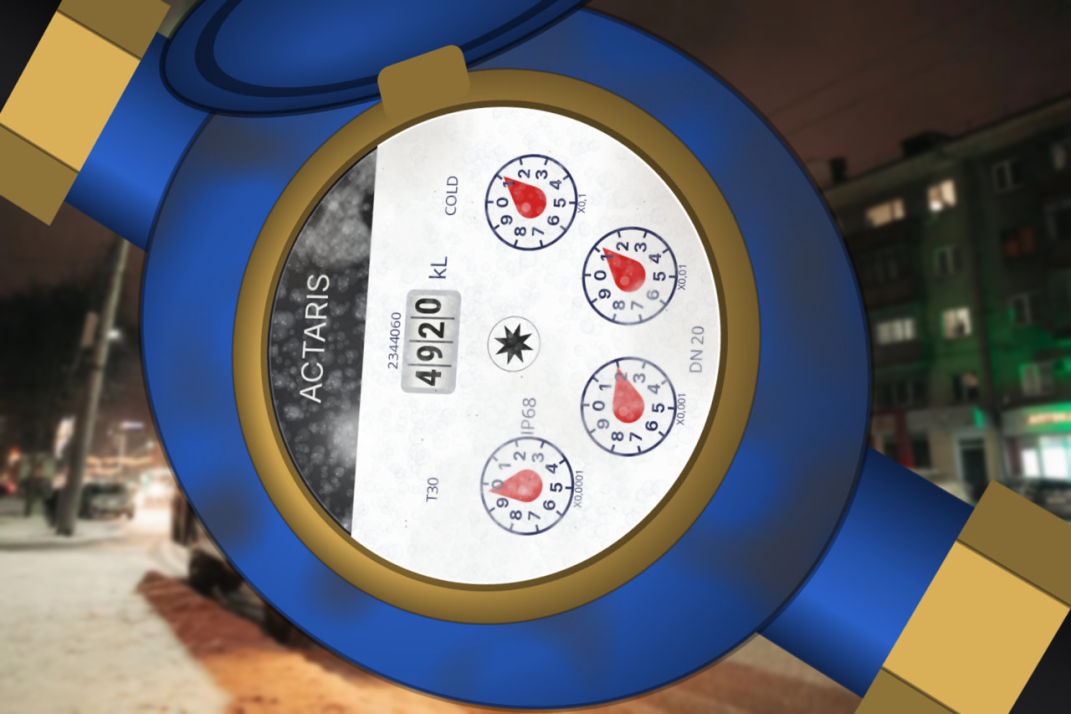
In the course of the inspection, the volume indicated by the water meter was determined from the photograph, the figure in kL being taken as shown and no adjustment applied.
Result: 4920.1119 kL
